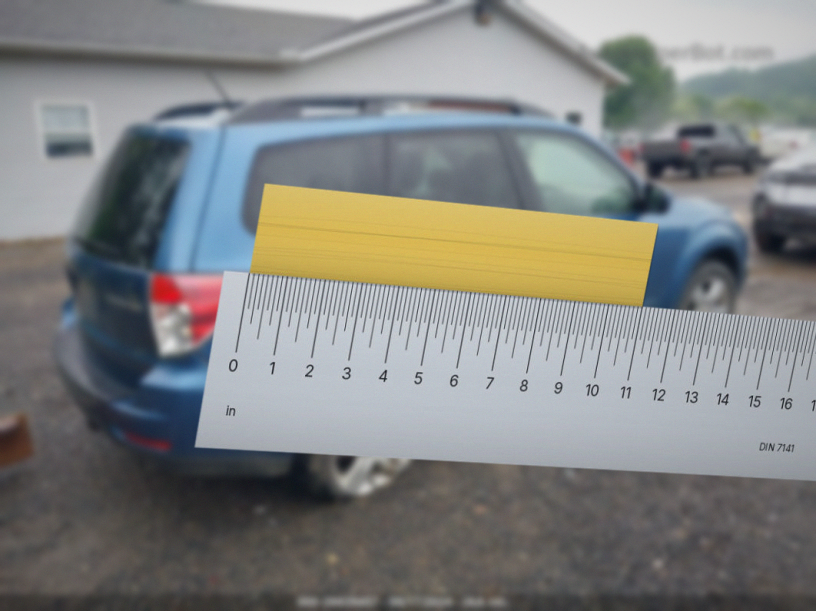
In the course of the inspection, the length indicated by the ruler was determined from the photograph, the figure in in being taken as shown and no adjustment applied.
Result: 11 in
